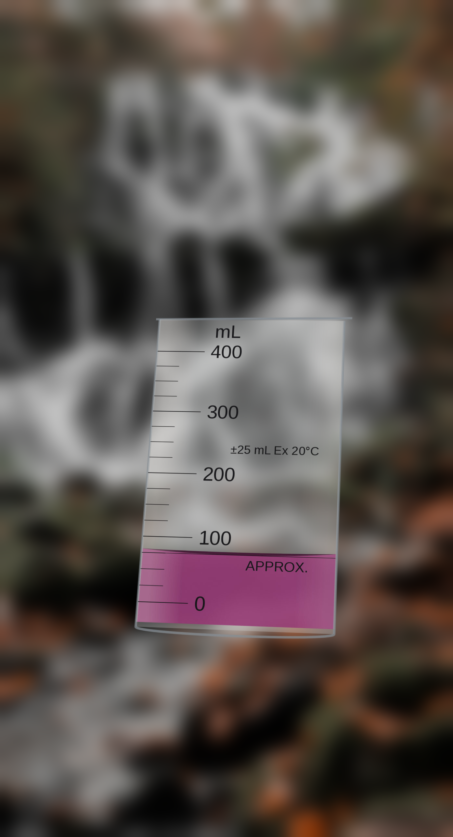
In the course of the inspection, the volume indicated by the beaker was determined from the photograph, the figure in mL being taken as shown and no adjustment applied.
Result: 75 mL
